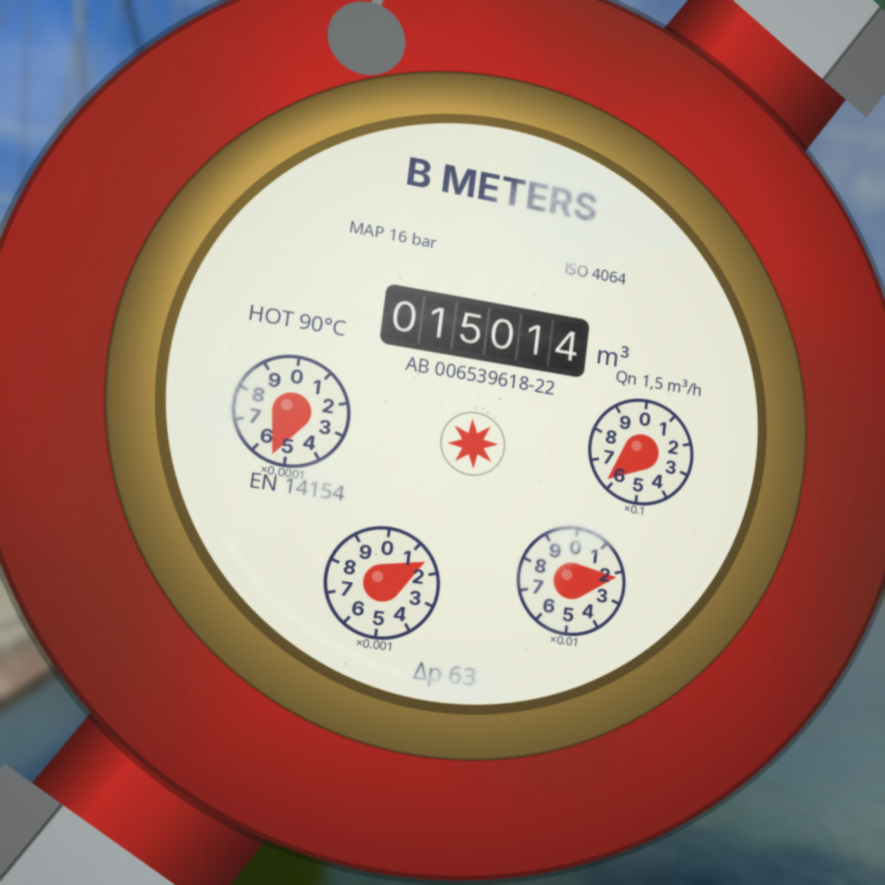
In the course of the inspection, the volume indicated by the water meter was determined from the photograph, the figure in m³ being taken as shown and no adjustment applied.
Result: 15014.6215 m³
